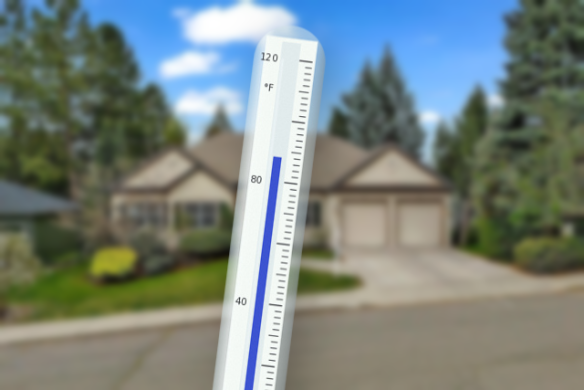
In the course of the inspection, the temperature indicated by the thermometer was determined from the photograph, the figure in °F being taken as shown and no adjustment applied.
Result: 88 °F
